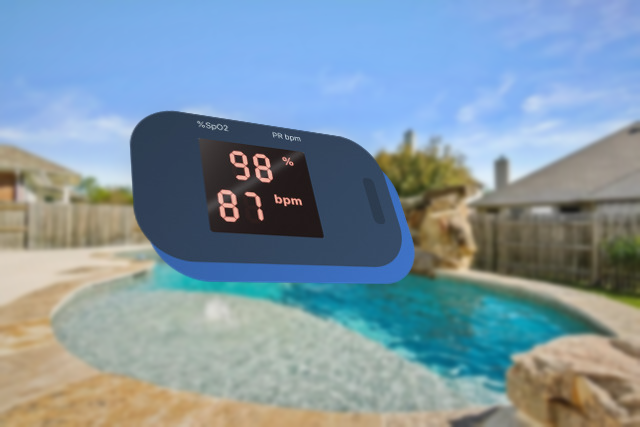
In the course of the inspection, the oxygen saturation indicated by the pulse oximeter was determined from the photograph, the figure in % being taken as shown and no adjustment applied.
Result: 98 %
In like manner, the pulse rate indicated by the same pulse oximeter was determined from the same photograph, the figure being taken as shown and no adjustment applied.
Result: 87 bpm
